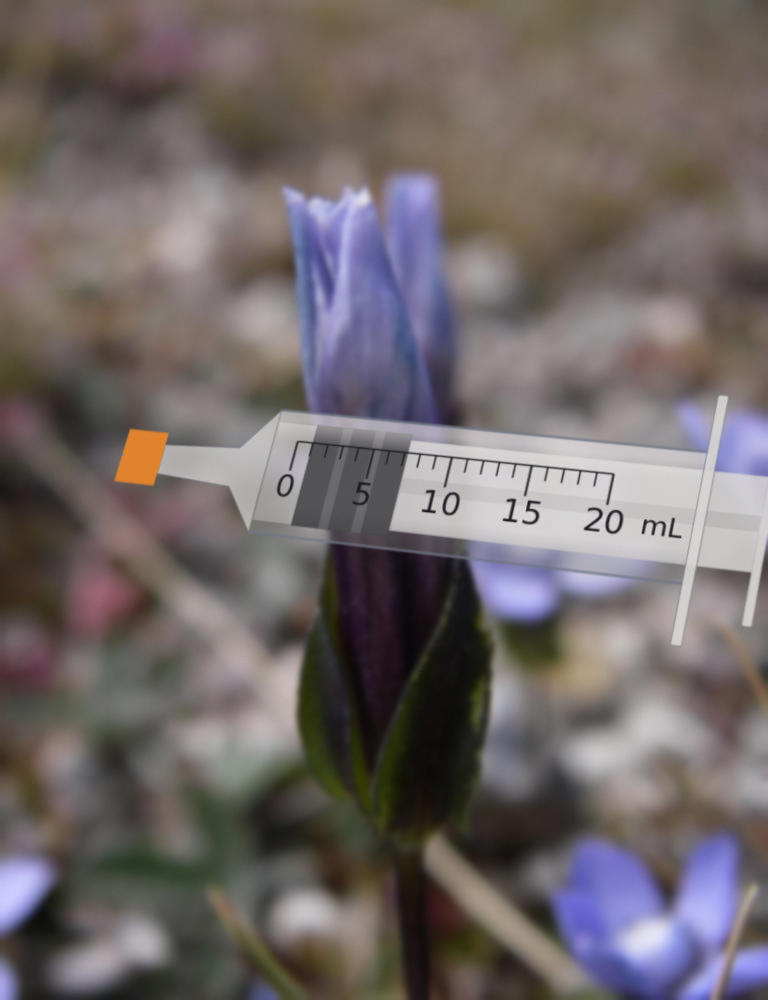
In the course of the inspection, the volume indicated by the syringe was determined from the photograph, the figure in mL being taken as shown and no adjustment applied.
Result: 1 mL
